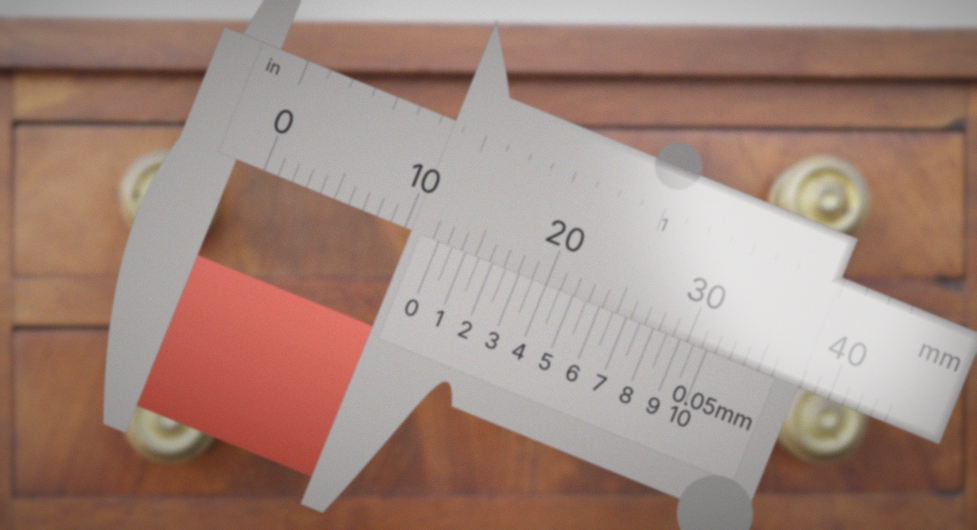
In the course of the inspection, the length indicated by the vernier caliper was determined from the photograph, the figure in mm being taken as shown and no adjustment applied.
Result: 12.4 mm
